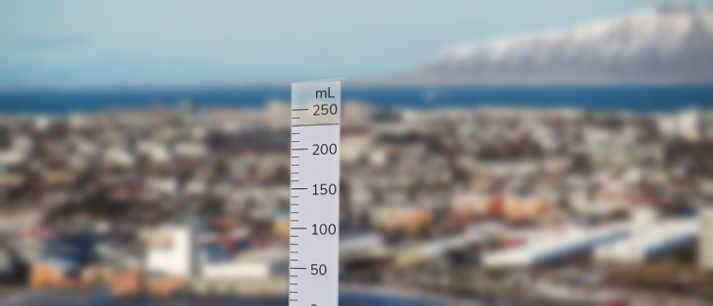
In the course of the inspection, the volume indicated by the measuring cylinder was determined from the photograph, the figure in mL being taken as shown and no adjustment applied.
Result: 230 mL
